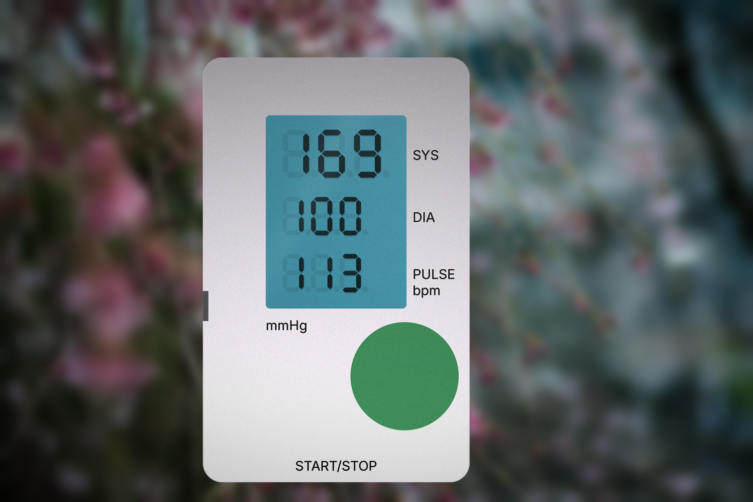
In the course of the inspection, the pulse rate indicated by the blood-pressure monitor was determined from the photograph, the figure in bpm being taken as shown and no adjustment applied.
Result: 113 bpm
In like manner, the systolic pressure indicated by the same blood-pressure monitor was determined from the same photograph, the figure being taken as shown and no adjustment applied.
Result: 169 mmHg
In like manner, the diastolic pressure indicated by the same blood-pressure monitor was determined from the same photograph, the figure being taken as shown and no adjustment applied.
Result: 100 mmHg
